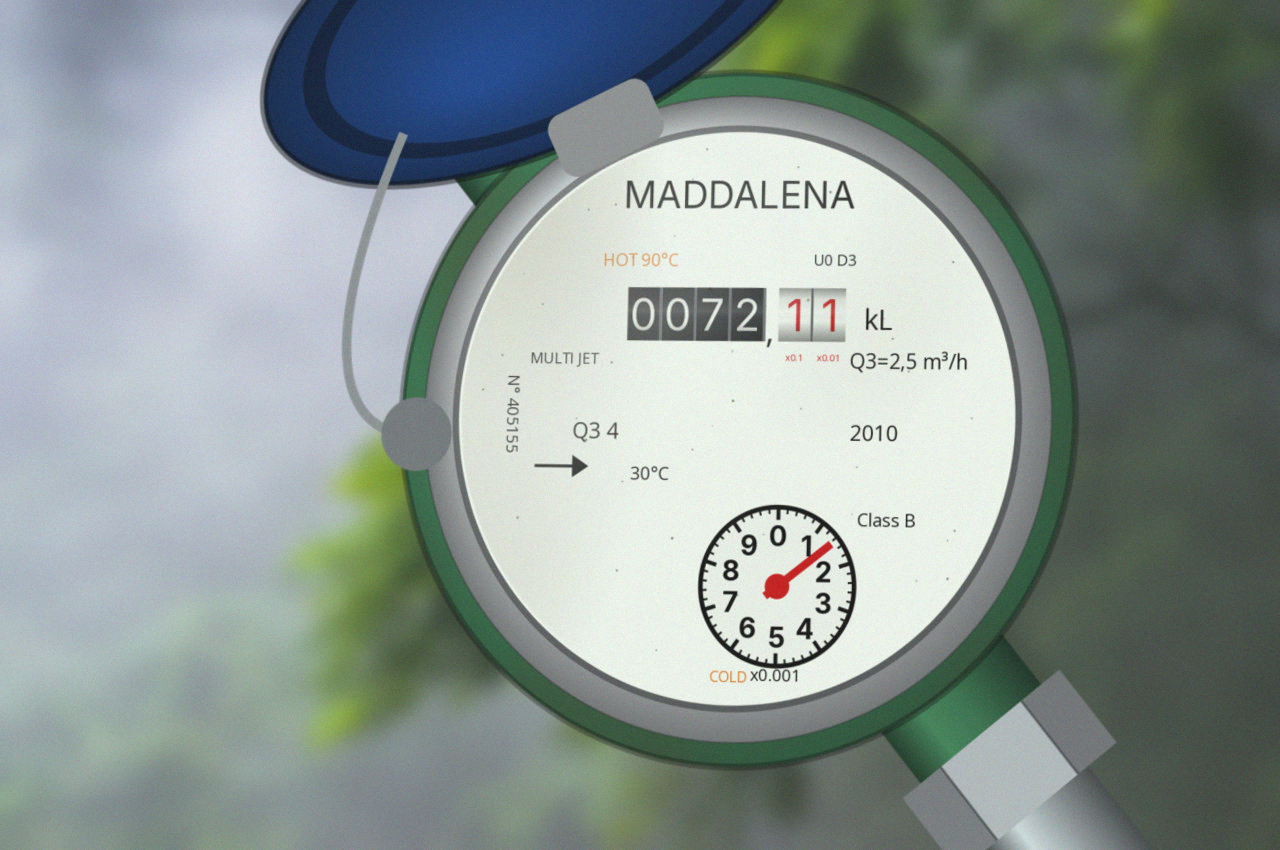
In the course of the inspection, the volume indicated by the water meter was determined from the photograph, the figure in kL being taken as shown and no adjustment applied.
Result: 72.111 kL
